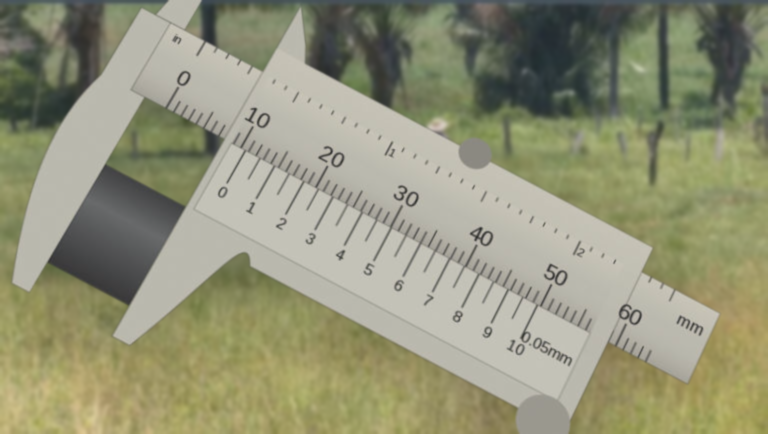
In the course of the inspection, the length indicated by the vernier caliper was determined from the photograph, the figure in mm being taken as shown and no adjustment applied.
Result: 10.6 mm
